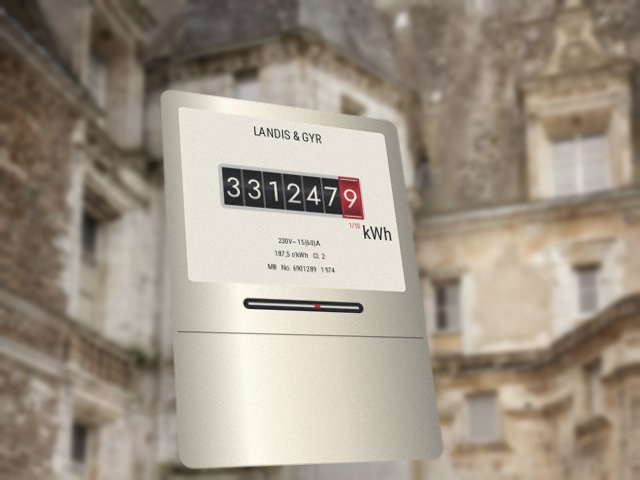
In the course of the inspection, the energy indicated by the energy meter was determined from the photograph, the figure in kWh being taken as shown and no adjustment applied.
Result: 331247.9 kWh
